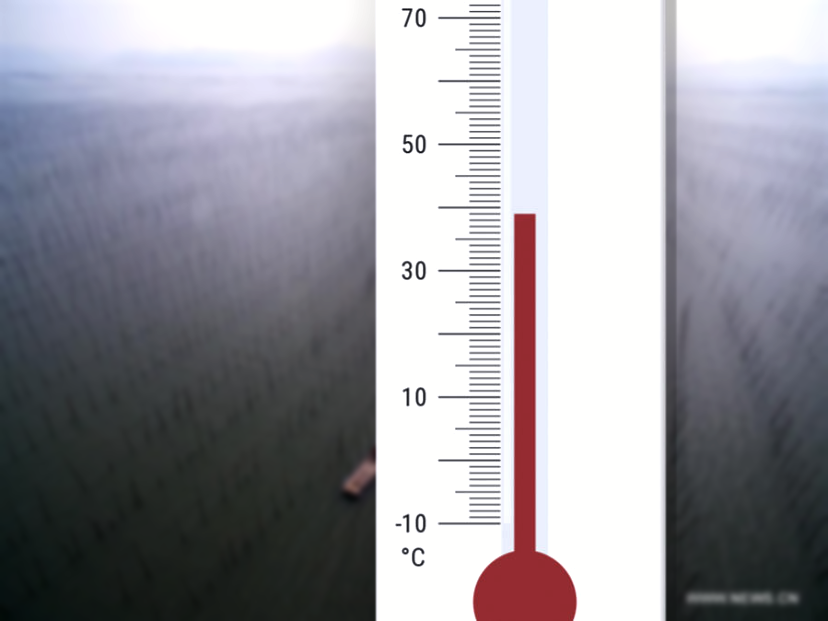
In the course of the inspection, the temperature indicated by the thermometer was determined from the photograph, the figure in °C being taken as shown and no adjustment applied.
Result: 39 °C
